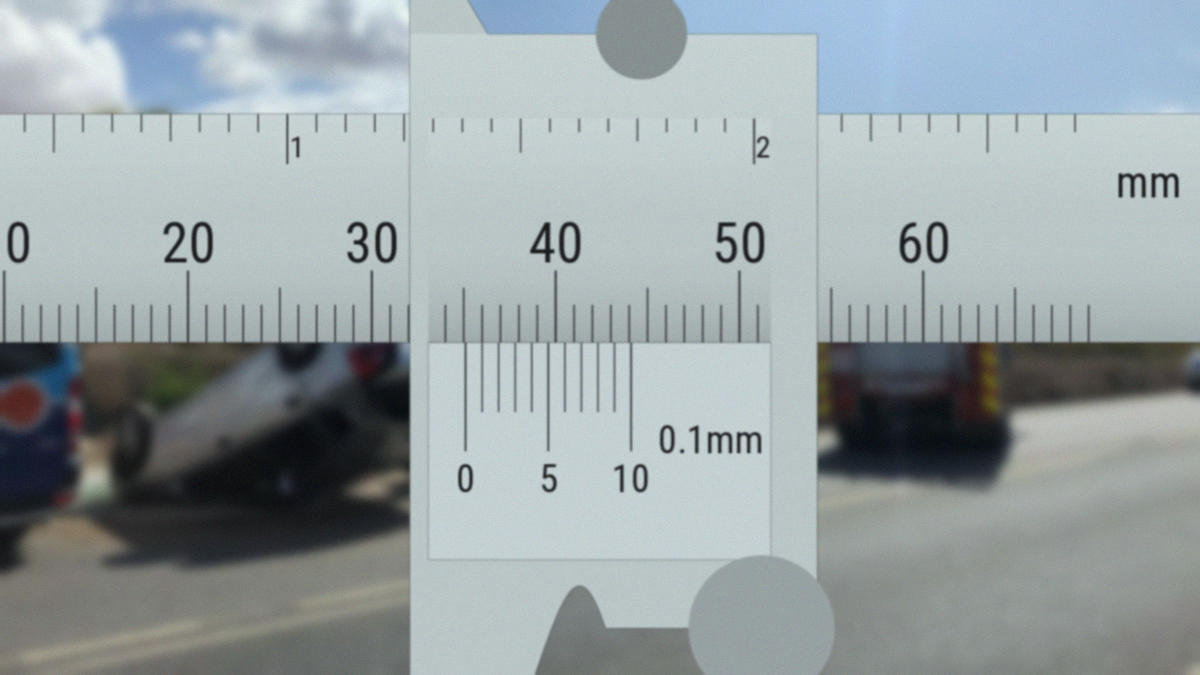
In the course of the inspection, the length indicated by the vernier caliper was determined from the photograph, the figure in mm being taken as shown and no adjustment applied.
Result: 35.1 mm
